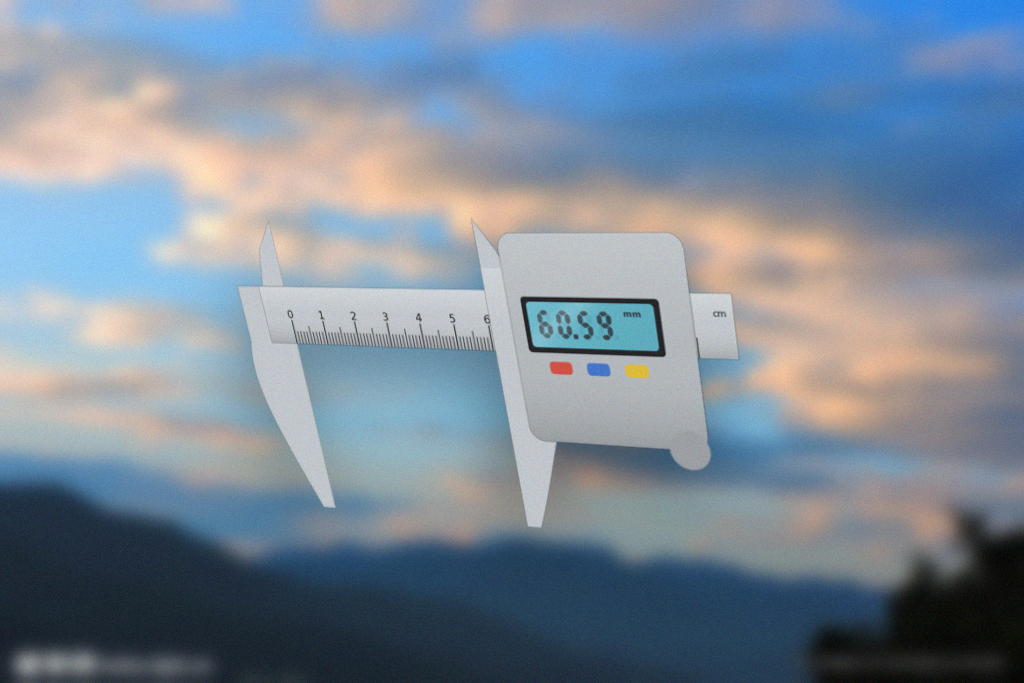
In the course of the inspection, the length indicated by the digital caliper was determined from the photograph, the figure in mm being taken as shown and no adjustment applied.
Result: 60.59 mm
